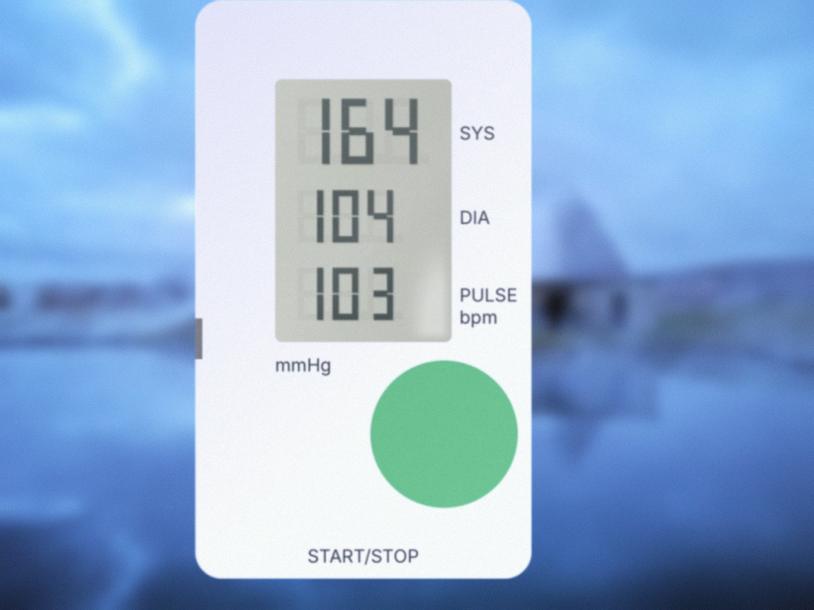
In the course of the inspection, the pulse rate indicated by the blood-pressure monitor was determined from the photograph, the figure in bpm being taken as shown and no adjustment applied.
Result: 103 bpm
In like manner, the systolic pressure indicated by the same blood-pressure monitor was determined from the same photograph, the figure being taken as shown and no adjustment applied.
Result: 164 mmHg
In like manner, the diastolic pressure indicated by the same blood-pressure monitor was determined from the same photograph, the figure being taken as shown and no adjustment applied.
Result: 104 mmHg
